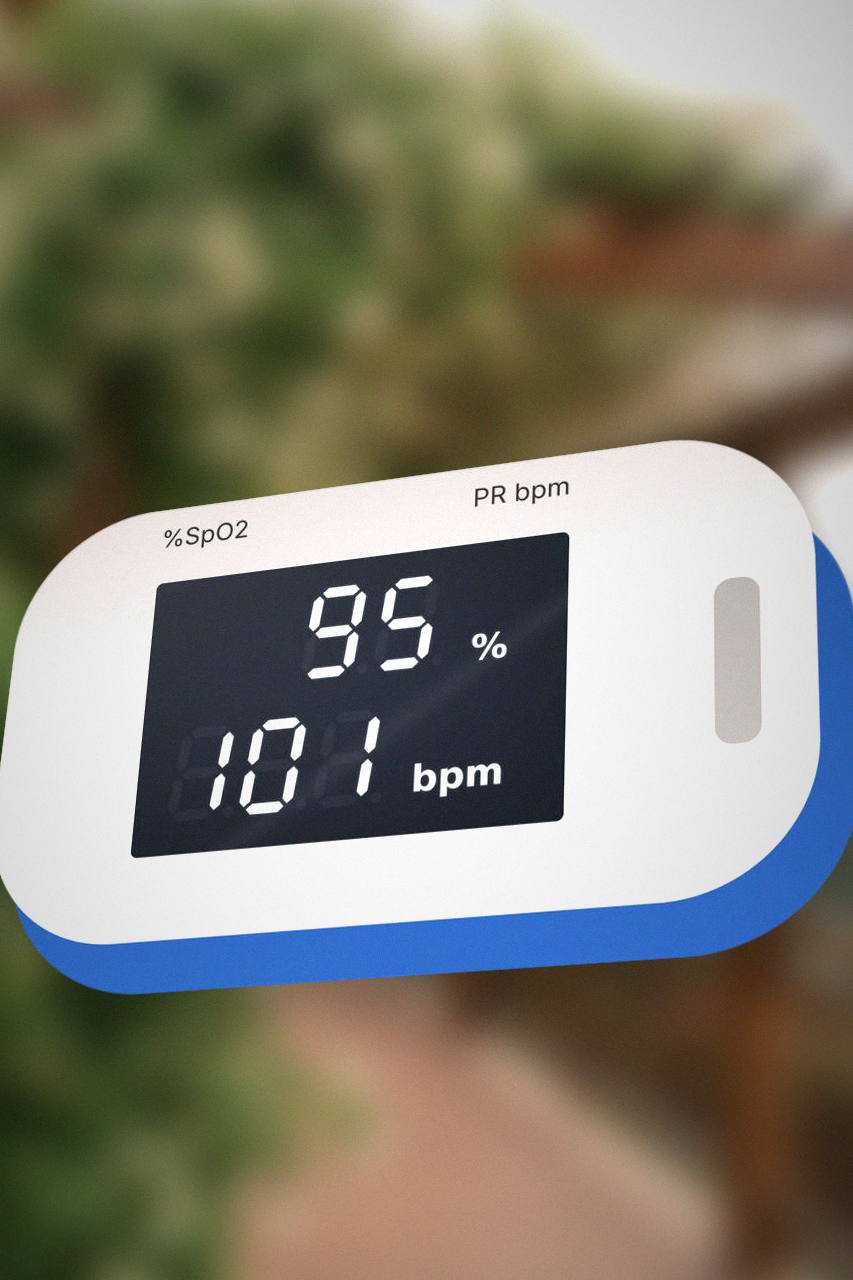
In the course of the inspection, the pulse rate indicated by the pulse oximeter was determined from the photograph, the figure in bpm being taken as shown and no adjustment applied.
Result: 101 bpm
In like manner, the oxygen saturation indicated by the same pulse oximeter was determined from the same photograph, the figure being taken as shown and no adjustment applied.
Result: 95 %
